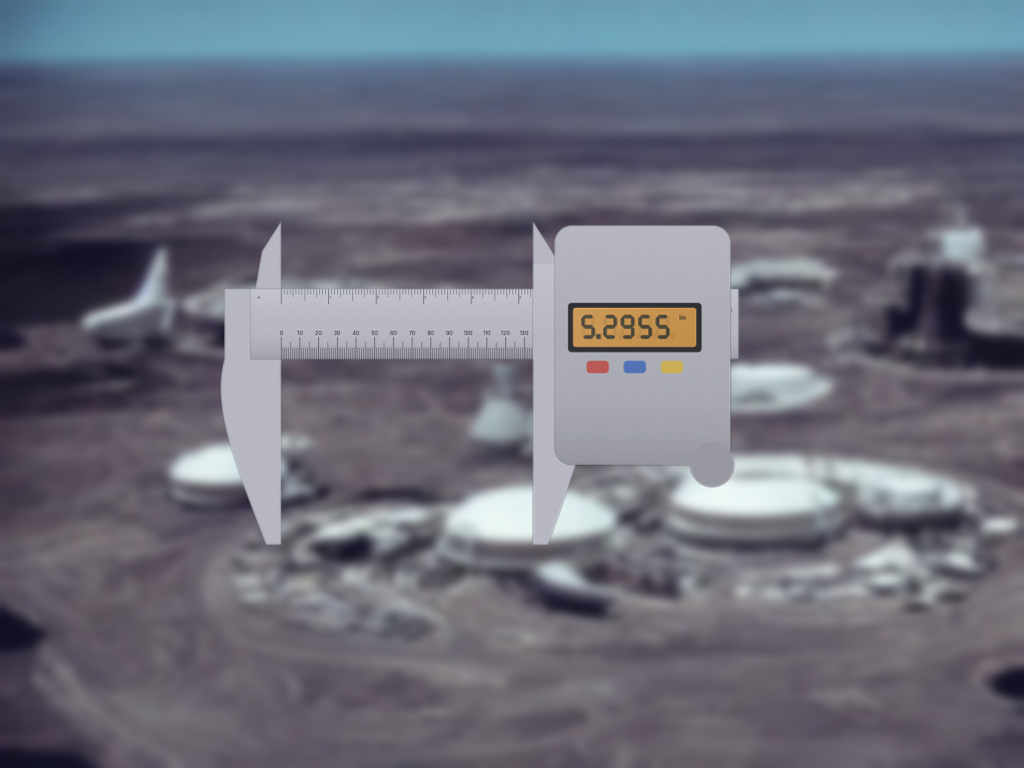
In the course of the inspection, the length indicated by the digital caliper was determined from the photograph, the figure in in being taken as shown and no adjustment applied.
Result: 5.2955 in
